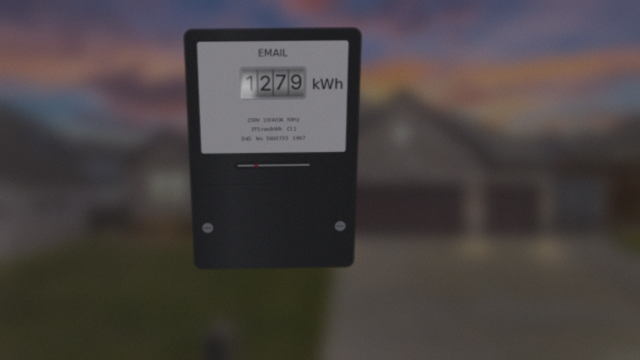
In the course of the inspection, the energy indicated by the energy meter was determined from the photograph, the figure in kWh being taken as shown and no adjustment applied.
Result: 1279 kWh
